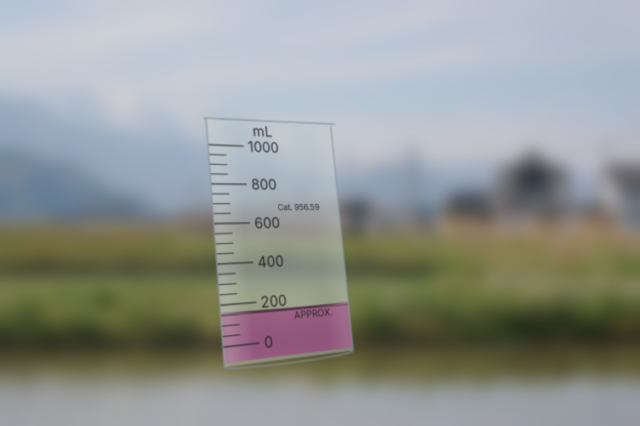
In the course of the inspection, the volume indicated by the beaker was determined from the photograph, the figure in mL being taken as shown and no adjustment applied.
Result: 150 mL
